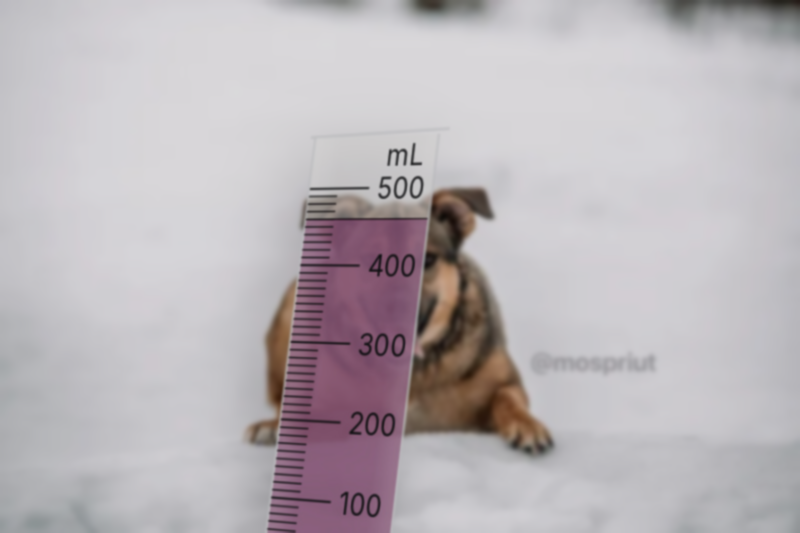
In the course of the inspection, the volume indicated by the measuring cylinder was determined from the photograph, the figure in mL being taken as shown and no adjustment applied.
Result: 460 mL
